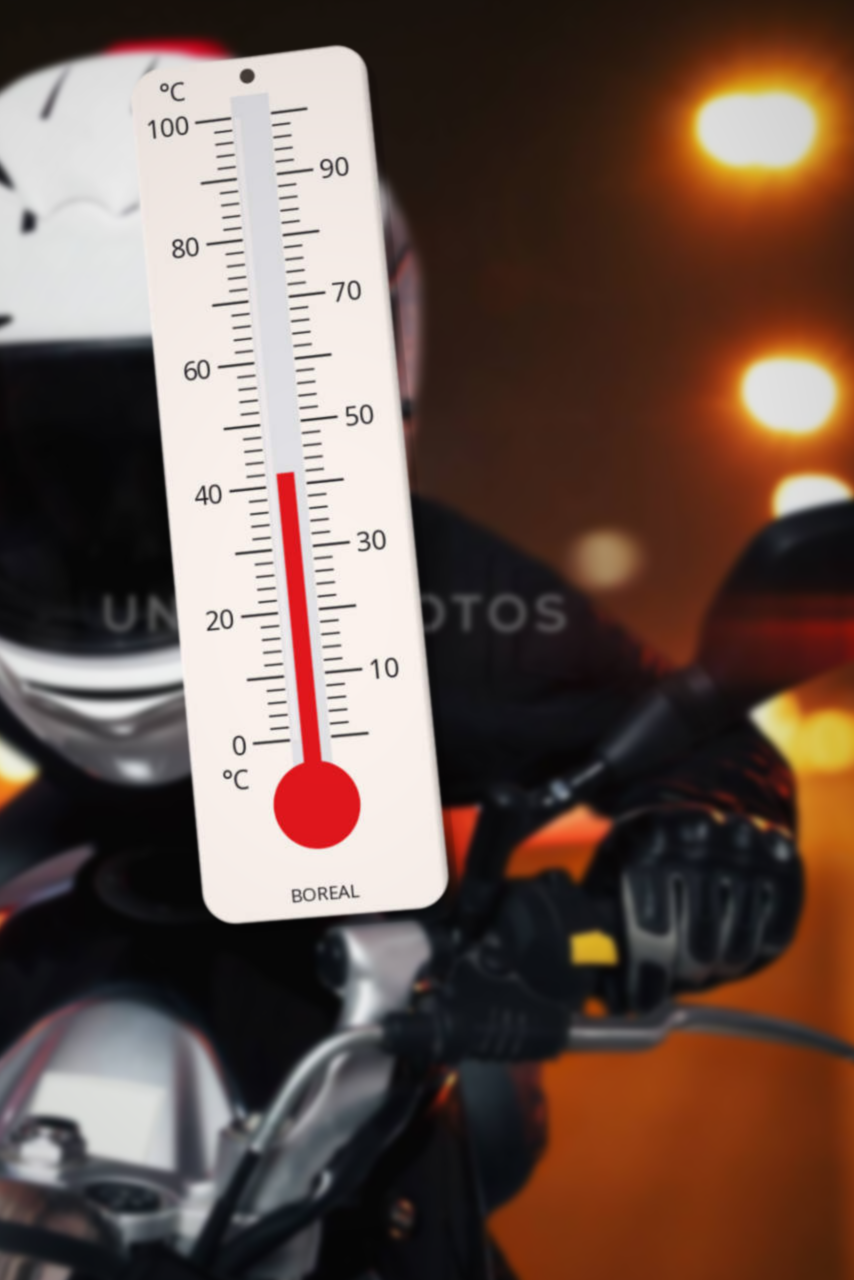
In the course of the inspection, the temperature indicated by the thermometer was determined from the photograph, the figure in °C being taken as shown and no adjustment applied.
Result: 42 °C
